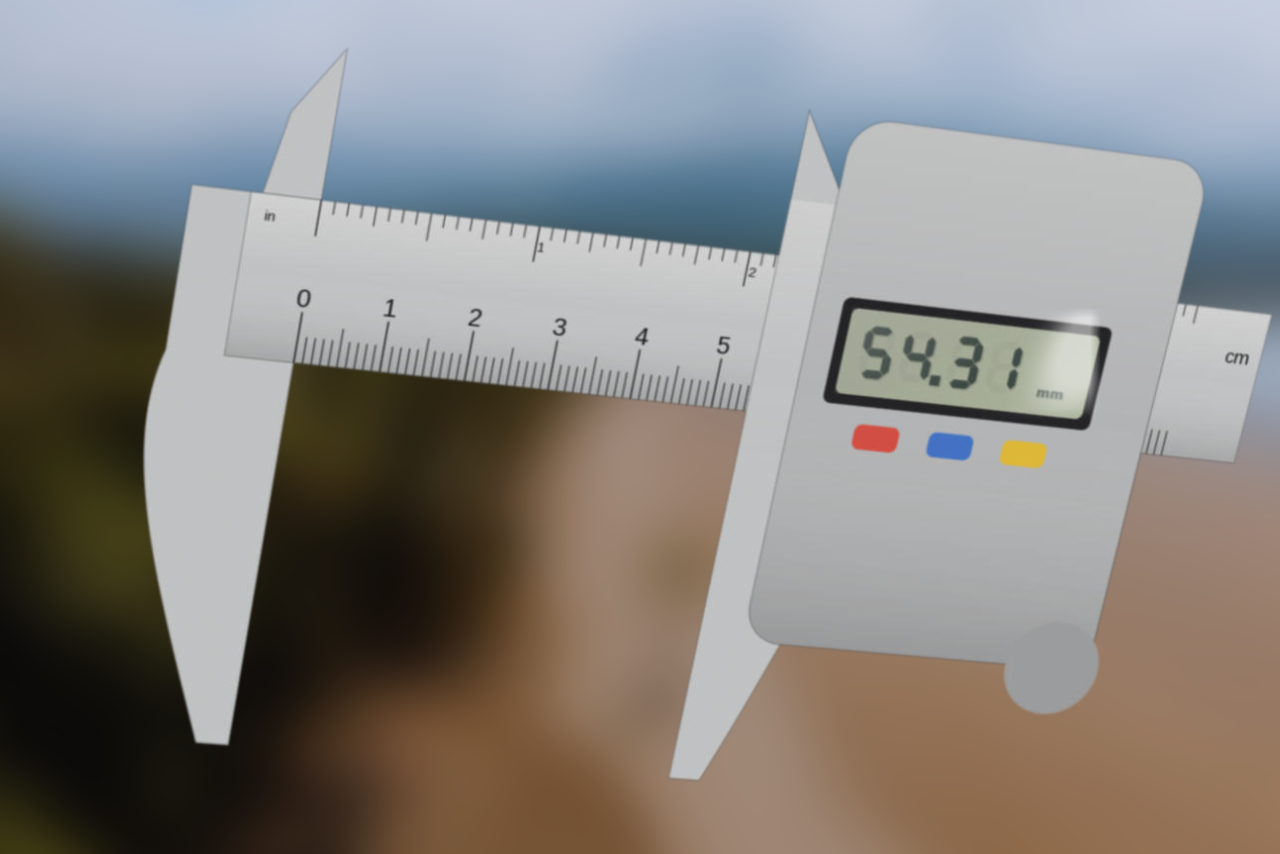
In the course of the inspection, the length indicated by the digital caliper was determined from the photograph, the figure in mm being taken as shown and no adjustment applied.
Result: 54.31 mm
